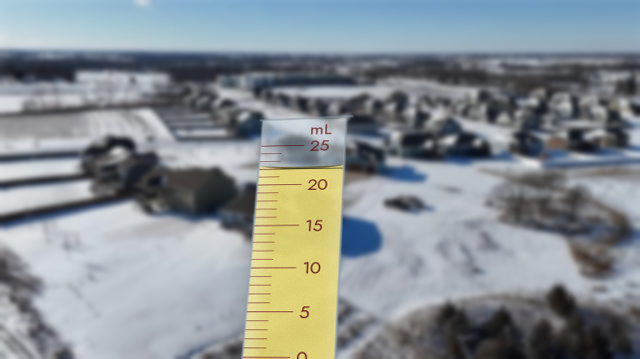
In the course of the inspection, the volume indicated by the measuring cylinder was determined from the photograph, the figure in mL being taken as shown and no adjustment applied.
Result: 22 mL
